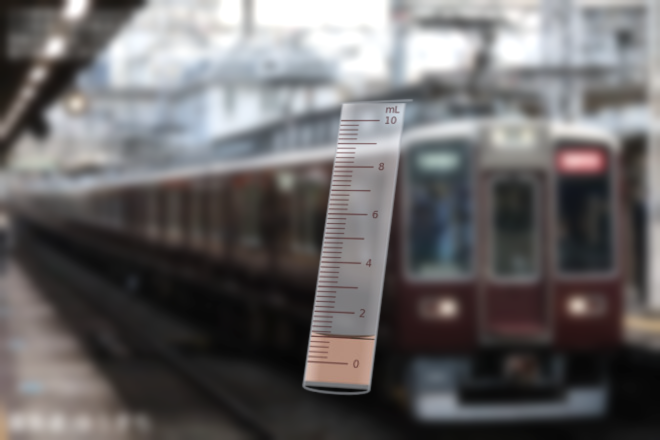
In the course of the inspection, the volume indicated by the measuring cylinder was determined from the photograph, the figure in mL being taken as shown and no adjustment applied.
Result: 1 mL
